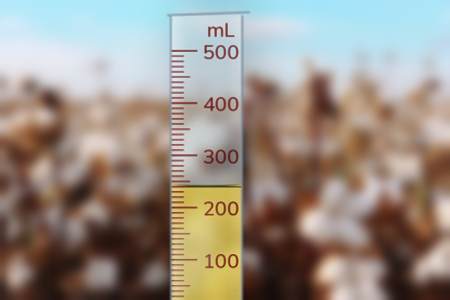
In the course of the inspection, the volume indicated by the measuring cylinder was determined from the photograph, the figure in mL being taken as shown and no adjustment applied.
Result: 240 mL
